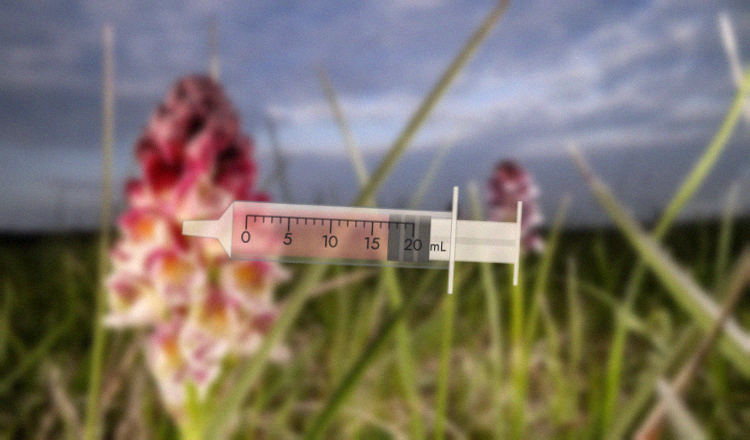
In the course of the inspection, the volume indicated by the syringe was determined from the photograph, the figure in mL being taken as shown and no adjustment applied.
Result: 17 mL
